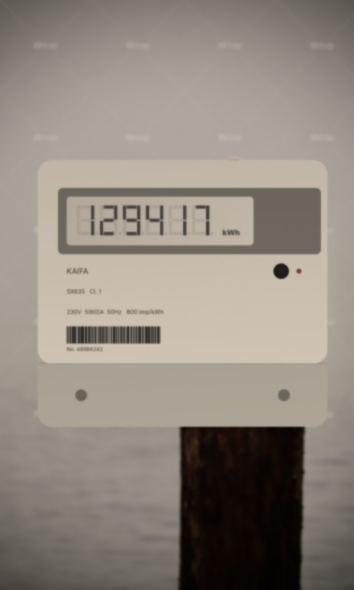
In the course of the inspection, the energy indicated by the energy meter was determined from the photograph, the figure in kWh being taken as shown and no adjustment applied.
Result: 129417 kWh
